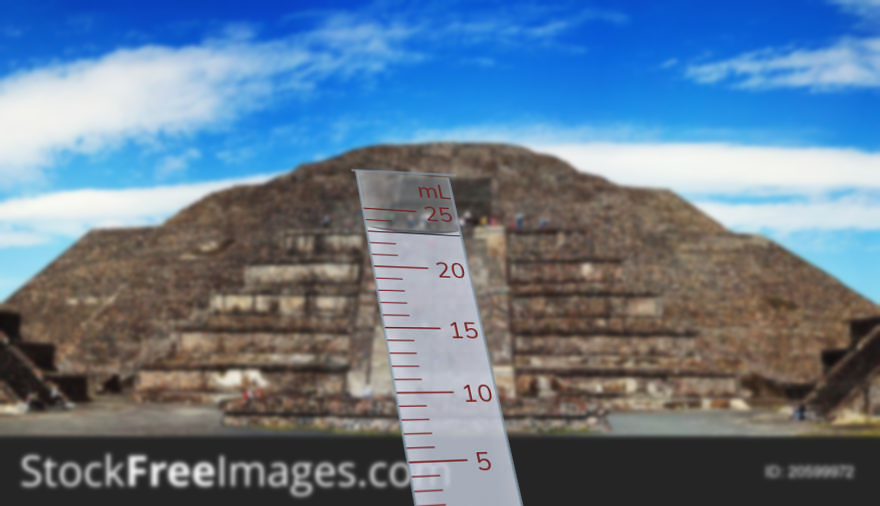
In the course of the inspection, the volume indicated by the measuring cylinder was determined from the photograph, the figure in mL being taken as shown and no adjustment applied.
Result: 23 mL
